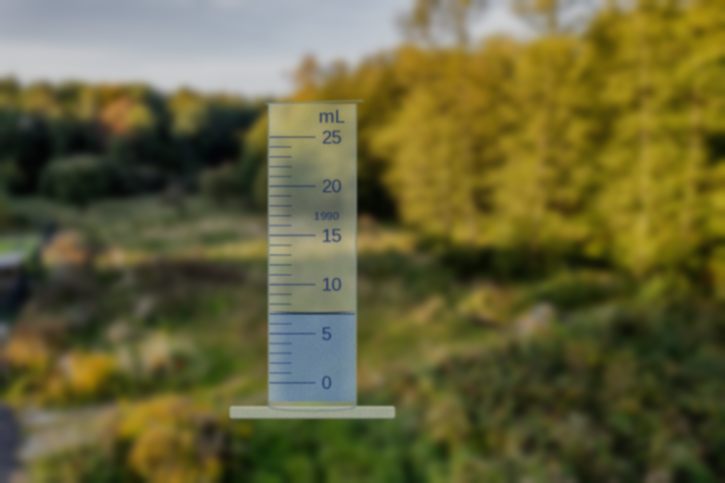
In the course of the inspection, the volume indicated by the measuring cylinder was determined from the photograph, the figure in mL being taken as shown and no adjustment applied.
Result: 7 mL
